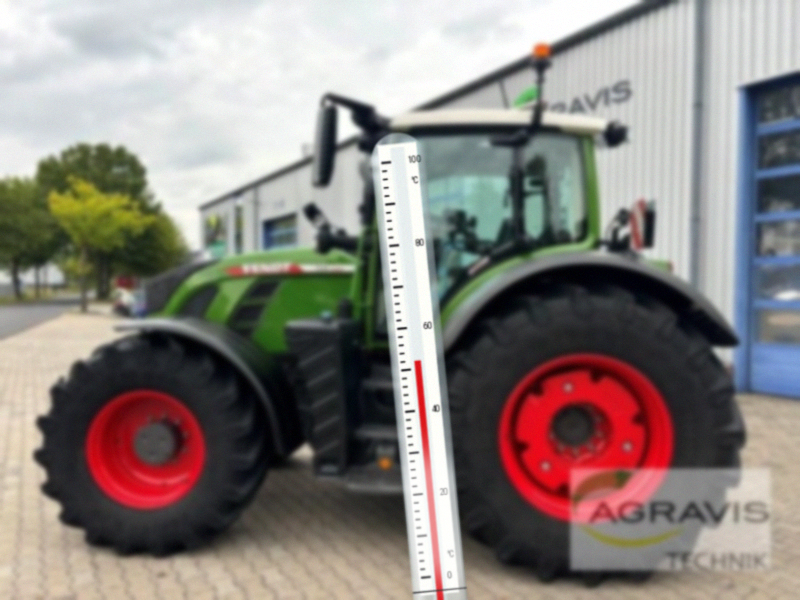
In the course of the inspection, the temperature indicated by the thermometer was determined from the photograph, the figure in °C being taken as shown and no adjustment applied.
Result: 52 °C
